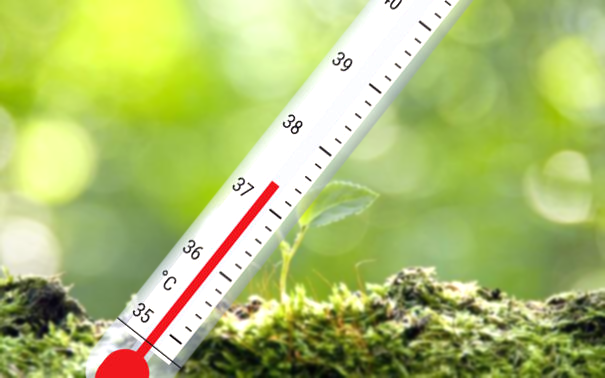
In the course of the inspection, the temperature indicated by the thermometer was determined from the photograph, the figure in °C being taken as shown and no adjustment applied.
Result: 37.3 °C
